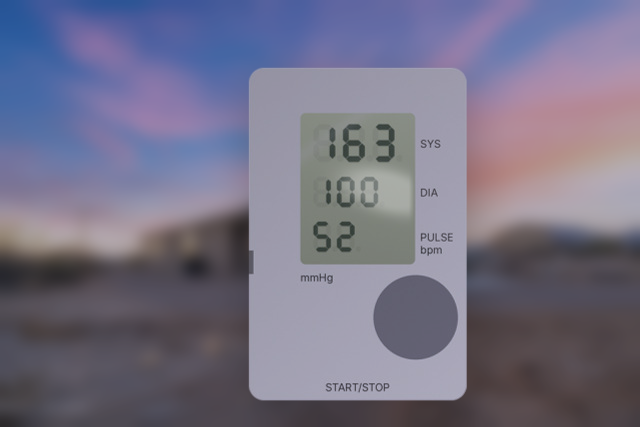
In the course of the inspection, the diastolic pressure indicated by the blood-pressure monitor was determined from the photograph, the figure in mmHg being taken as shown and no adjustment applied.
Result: 100 mmHg
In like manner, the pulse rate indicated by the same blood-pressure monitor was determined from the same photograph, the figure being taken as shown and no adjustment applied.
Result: 52 bpm
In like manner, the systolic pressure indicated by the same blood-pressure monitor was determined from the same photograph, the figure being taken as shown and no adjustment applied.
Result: 163 mmHg
